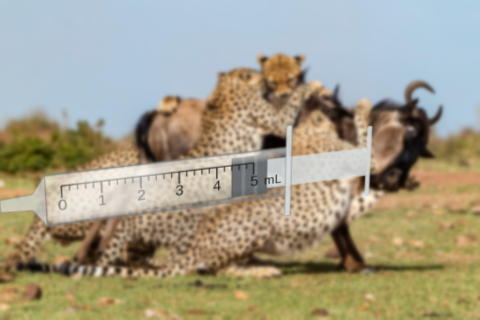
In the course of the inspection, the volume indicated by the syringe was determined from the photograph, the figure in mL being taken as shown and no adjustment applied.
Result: 4.4 mL
